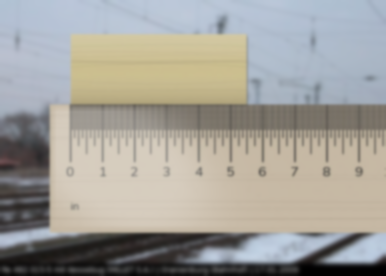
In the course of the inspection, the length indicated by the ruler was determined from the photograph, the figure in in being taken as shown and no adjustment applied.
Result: 5.5 in
